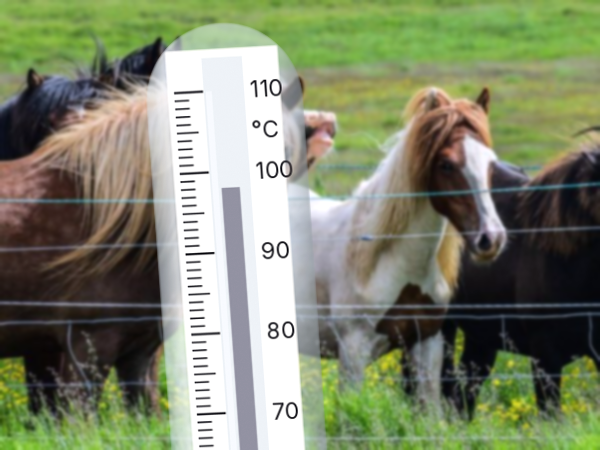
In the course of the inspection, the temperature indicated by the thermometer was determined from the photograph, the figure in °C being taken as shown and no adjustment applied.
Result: 98 °C
